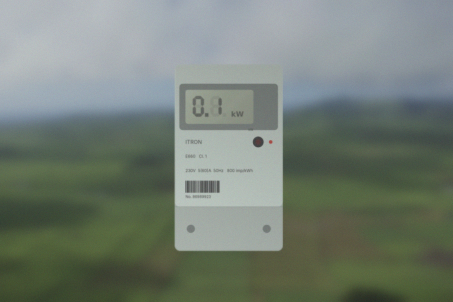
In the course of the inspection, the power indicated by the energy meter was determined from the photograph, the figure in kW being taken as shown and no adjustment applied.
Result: 0.1 kW
